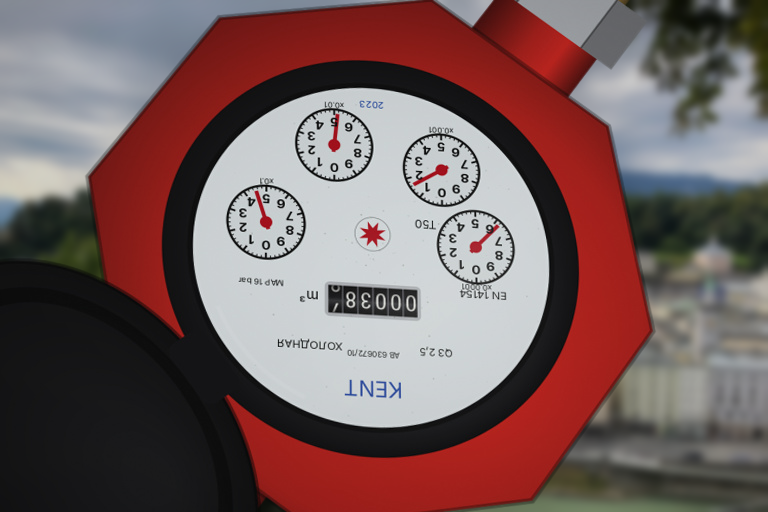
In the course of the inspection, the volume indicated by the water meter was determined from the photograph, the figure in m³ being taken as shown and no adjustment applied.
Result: 387.4516 m³
